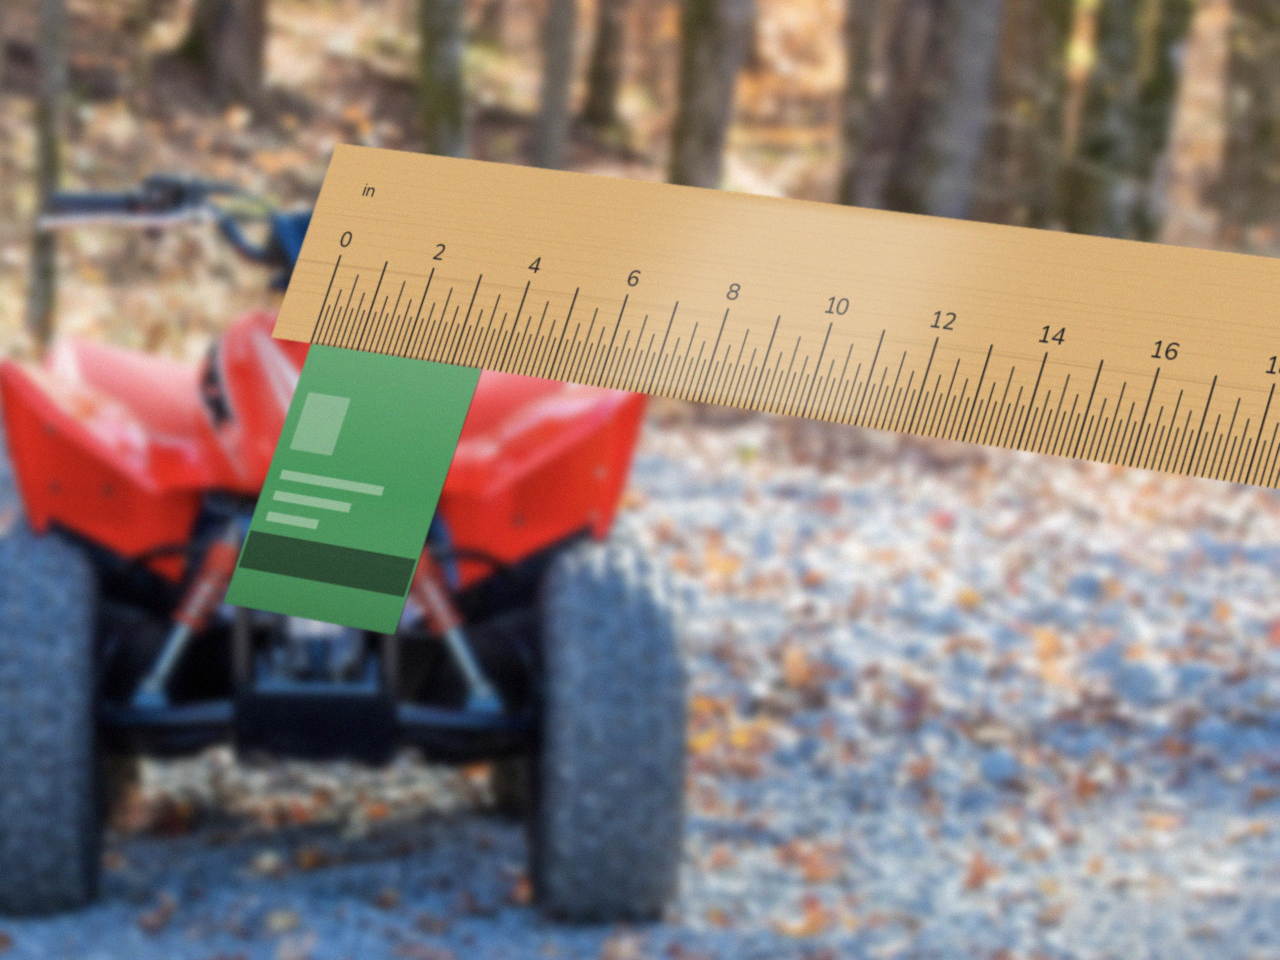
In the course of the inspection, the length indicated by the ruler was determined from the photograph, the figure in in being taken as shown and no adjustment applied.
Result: 3.625 in
